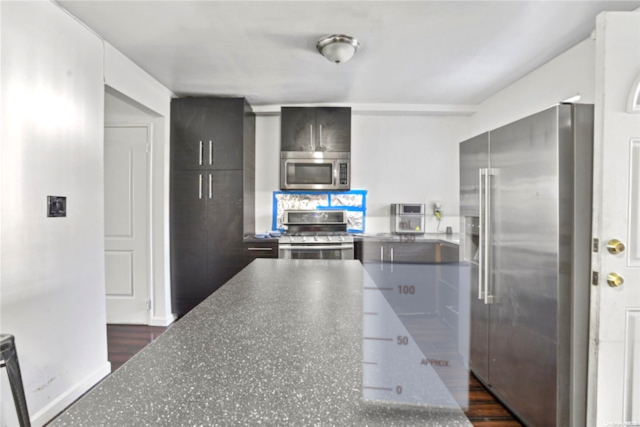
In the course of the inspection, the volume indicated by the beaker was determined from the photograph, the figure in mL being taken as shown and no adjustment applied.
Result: 125 mL
